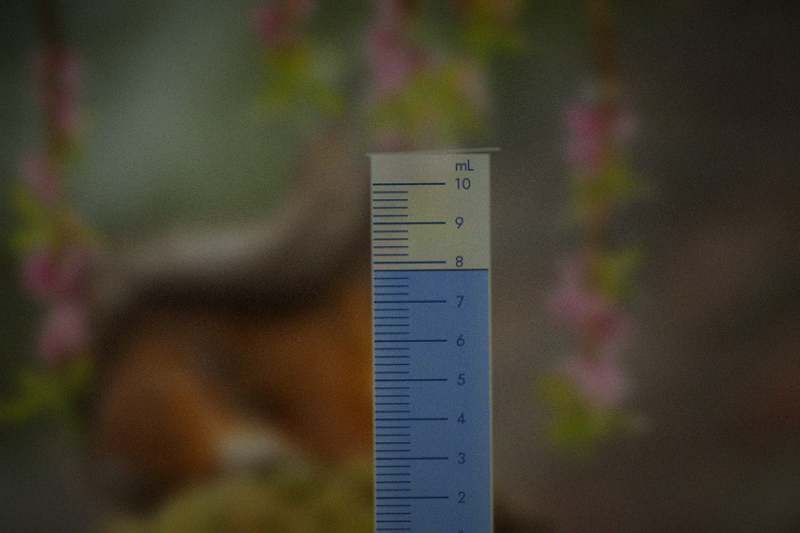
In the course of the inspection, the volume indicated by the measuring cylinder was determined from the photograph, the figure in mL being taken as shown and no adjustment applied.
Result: 7.8 mL
